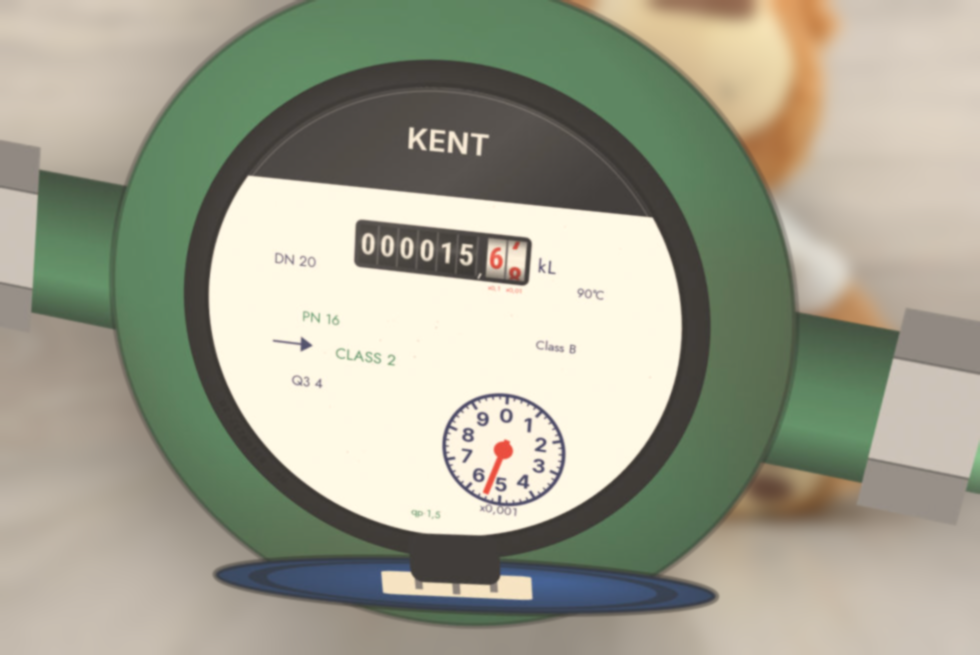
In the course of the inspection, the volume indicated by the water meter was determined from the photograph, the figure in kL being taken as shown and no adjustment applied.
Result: 15.675 kL
